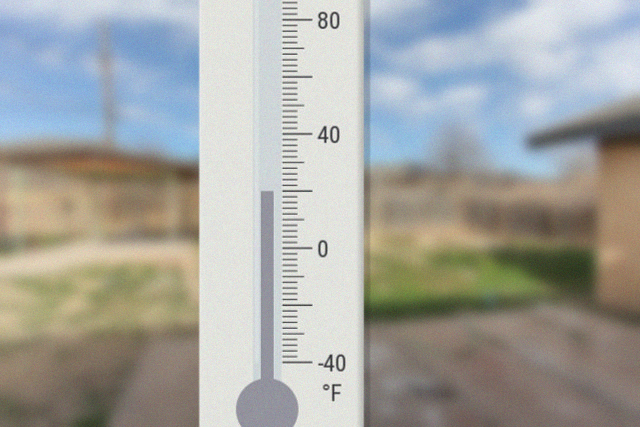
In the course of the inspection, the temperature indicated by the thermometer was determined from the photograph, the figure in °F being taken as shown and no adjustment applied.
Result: 20 °F
